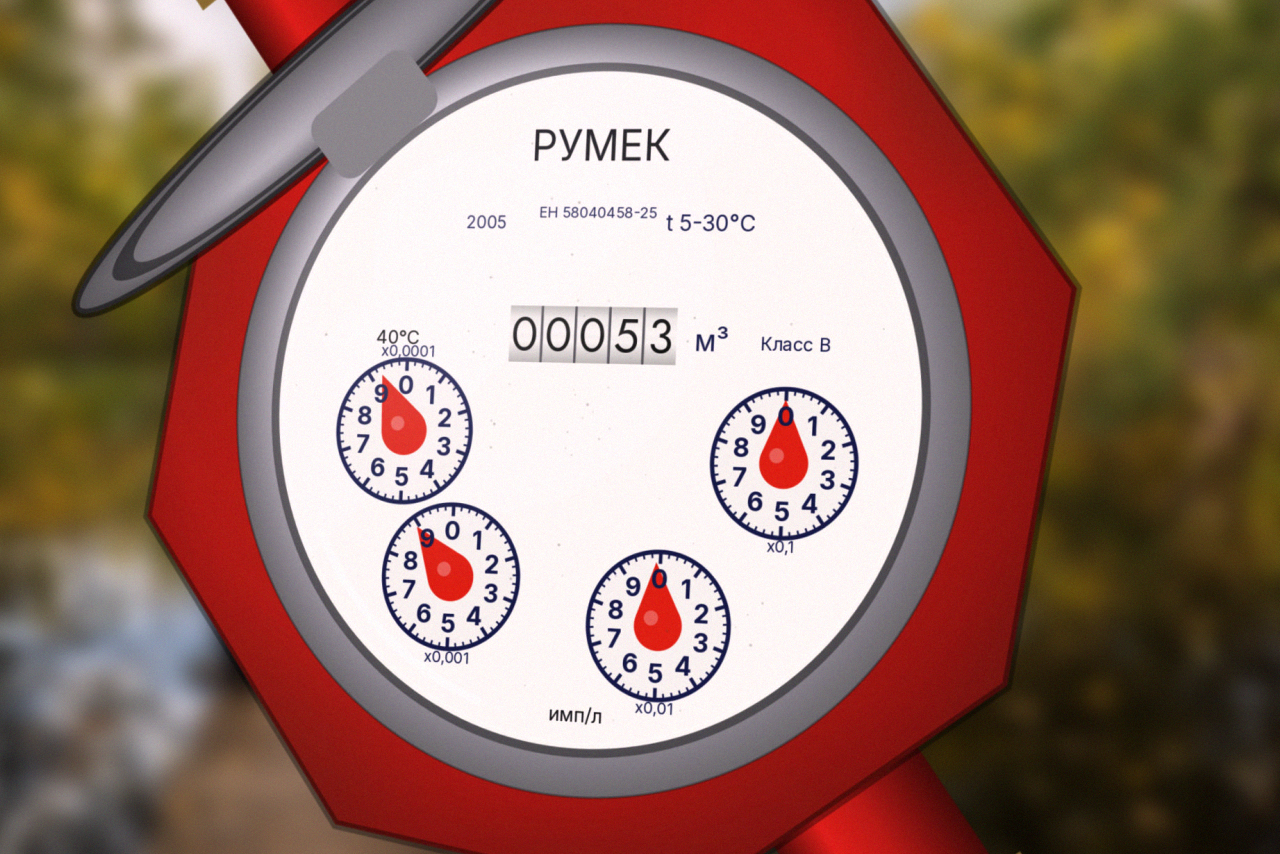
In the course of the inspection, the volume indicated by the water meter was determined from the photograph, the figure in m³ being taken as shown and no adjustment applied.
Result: 52.9989 m³
